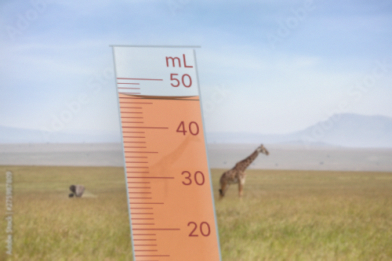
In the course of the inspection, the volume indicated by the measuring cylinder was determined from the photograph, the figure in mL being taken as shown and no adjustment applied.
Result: 46 mL
